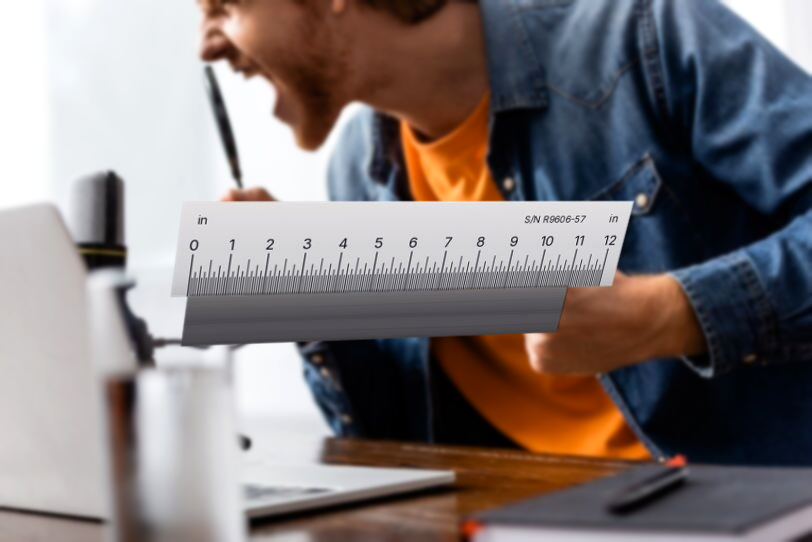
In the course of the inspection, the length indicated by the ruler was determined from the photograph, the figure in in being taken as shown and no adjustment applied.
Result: 11 in
